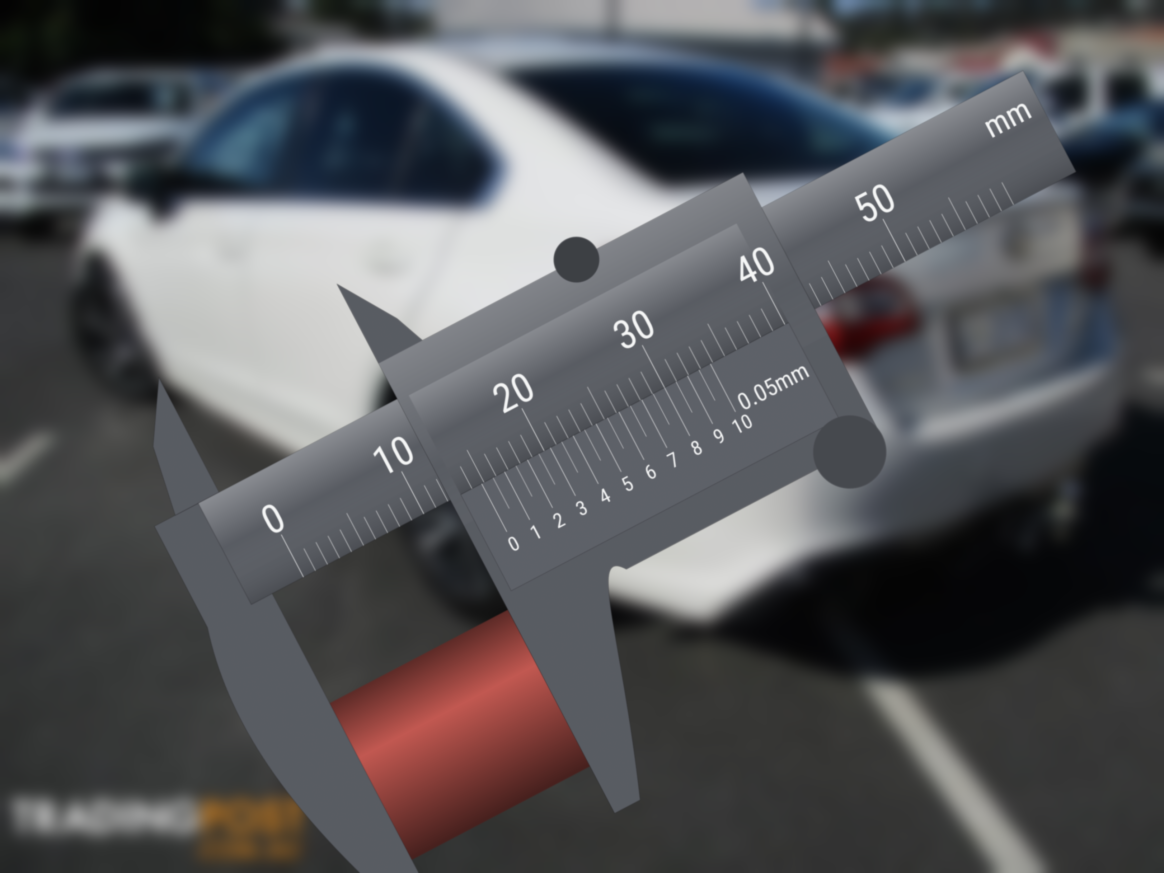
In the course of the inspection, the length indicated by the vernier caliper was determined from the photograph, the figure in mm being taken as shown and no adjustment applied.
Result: 14.8 mm
